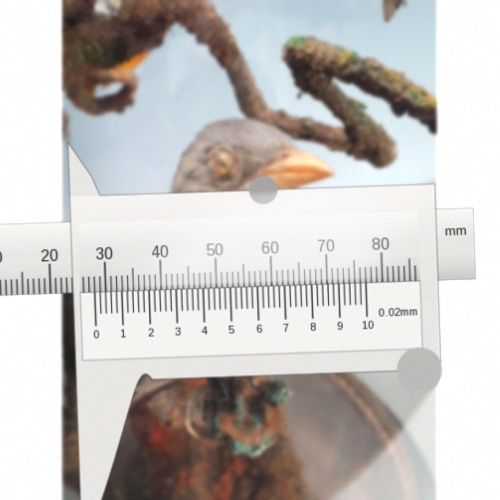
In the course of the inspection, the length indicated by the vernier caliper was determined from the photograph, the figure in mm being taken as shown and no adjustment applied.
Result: 28.0 mm
